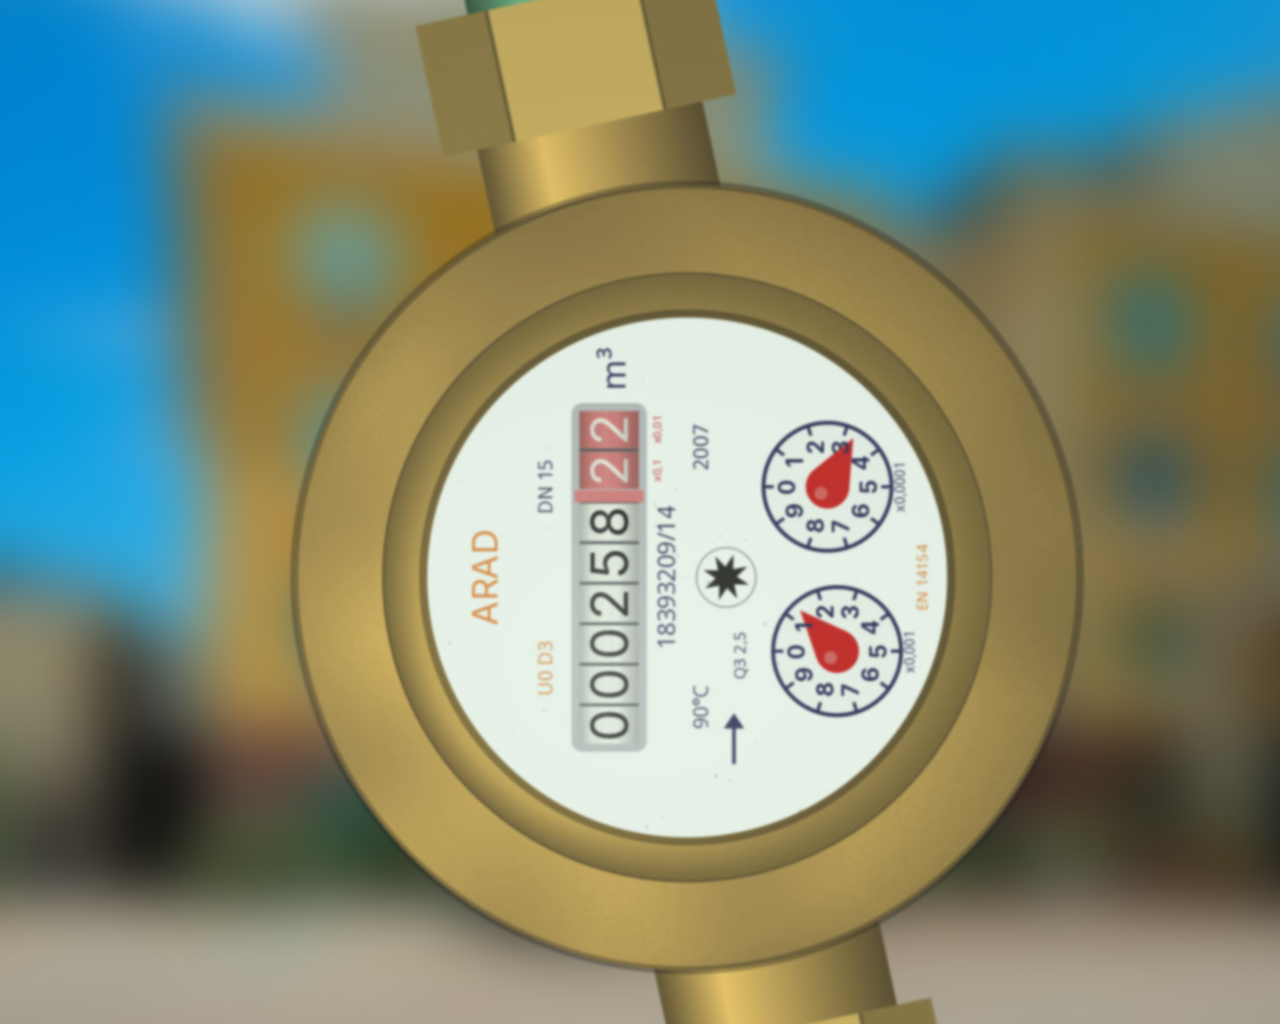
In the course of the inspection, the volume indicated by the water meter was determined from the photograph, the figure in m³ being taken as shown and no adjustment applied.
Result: 258.2213 m³
